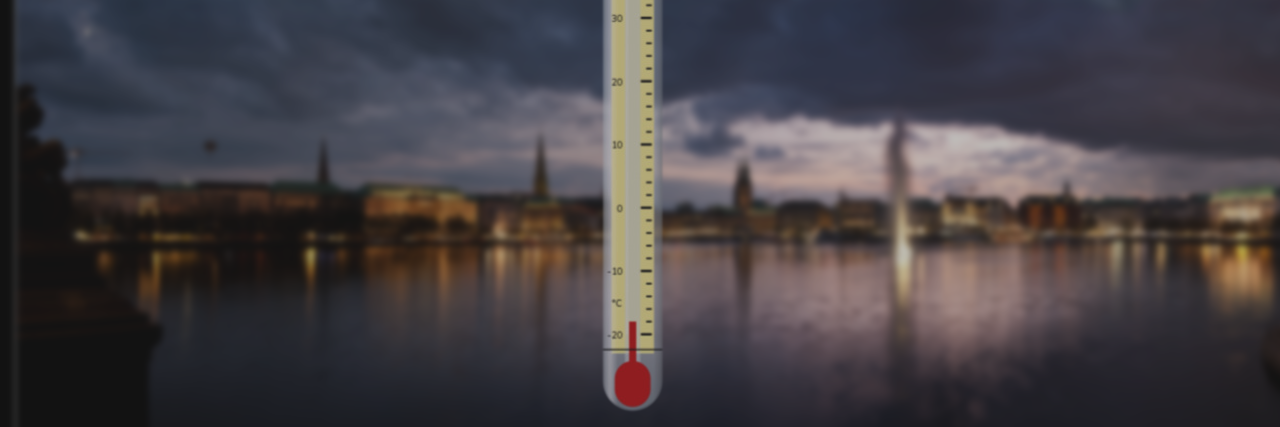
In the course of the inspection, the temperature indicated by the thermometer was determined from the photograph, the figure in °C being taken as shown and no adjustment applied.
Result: -18 °C
